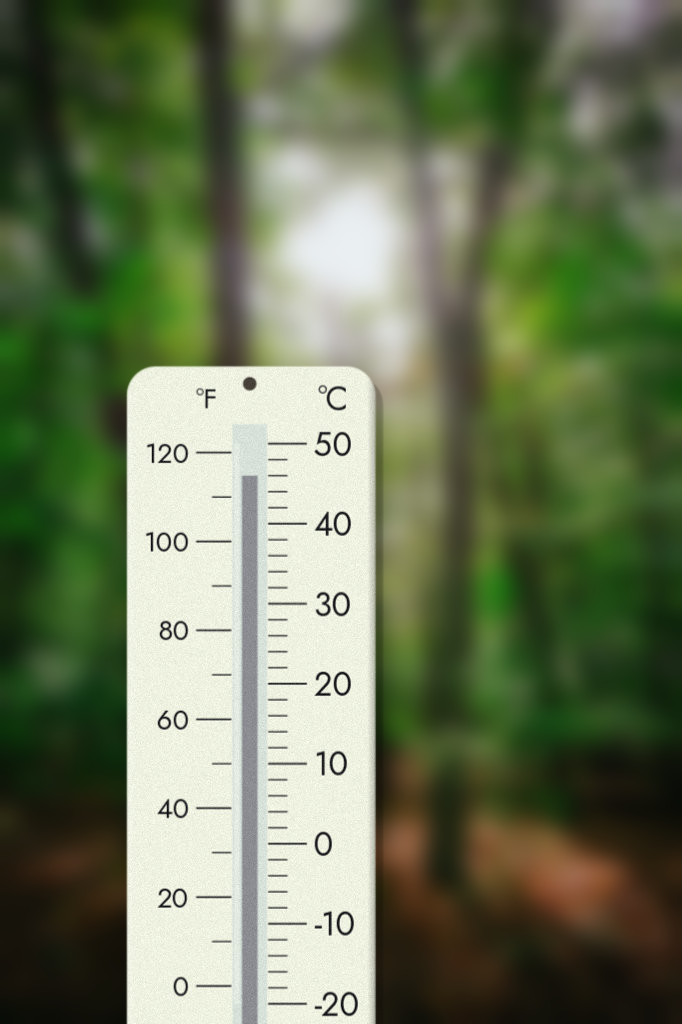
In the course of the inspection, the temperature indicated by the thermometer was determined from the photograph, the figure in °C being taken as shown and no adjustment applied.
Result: 46 °C
